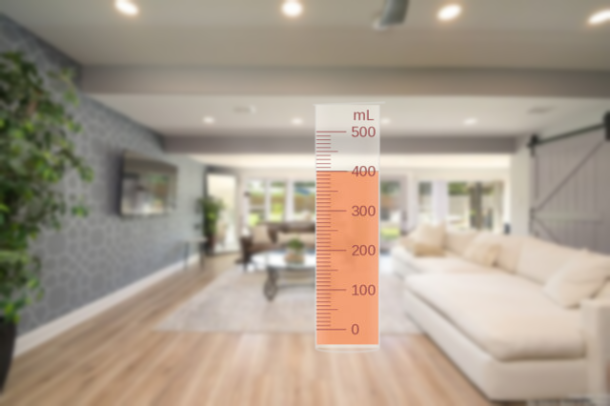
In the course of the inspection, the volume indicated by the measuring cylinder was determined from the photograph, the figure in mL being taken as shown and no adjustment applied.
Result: 400 mL
